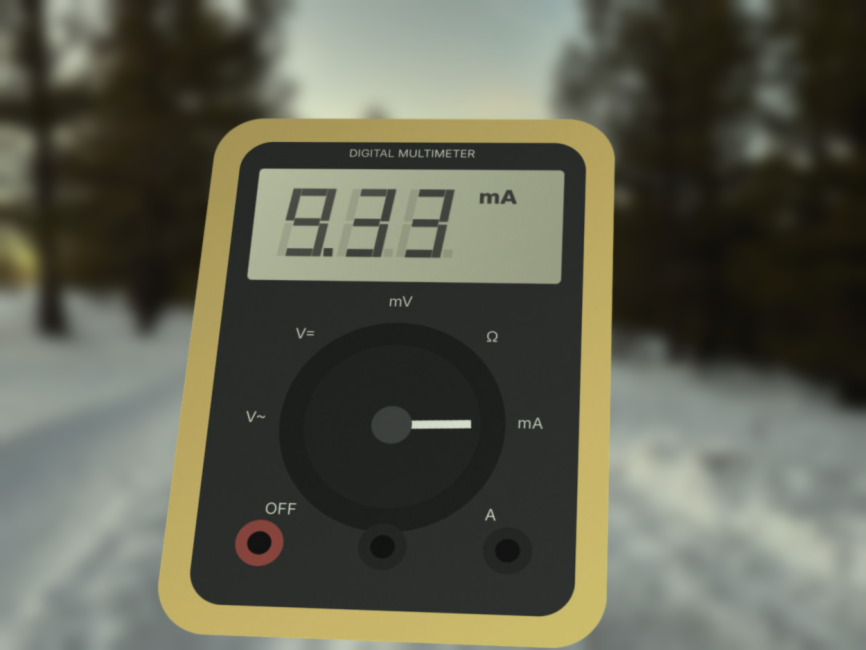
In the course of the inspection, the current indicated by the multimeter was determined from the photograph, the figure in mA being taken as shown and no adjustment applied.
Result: 9.33 mA
